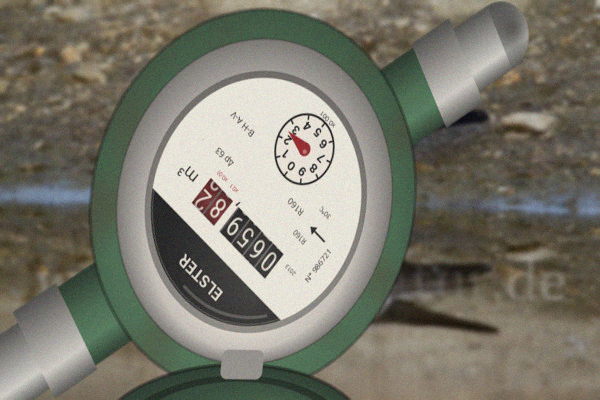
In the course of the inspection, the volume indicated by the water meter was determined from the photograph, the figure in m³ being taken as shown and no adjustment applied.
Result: 659.822 m³
